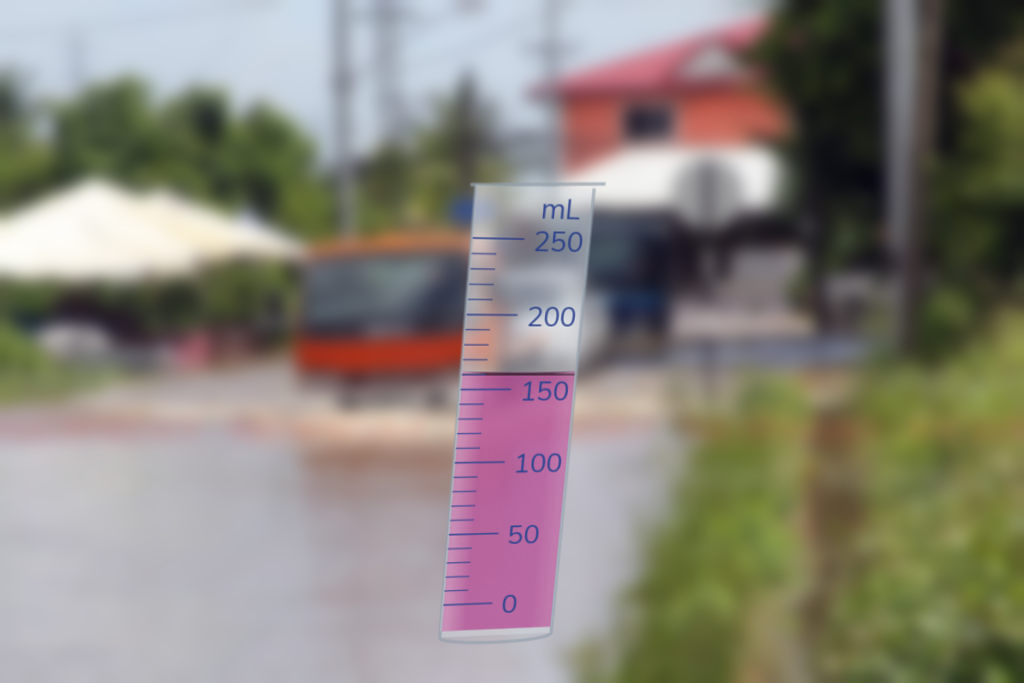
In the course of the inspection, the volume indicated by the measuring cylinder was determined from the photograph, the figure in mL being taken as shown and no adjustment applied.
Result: 160 mL
